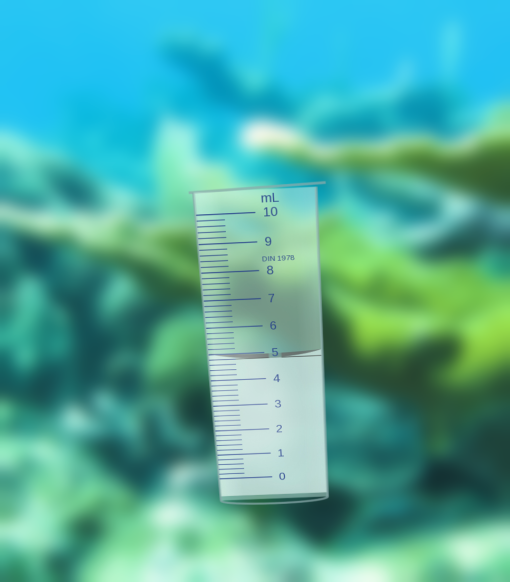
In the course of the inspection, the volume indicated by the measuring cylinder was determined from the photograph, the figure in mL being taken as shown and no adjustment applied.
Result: 4.8 mL
